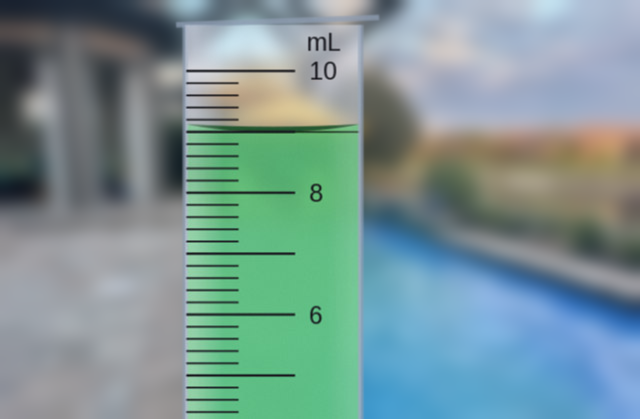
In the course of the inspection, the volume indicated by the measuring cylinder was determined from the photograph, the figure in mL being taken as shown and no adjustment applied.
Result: 9 mL
